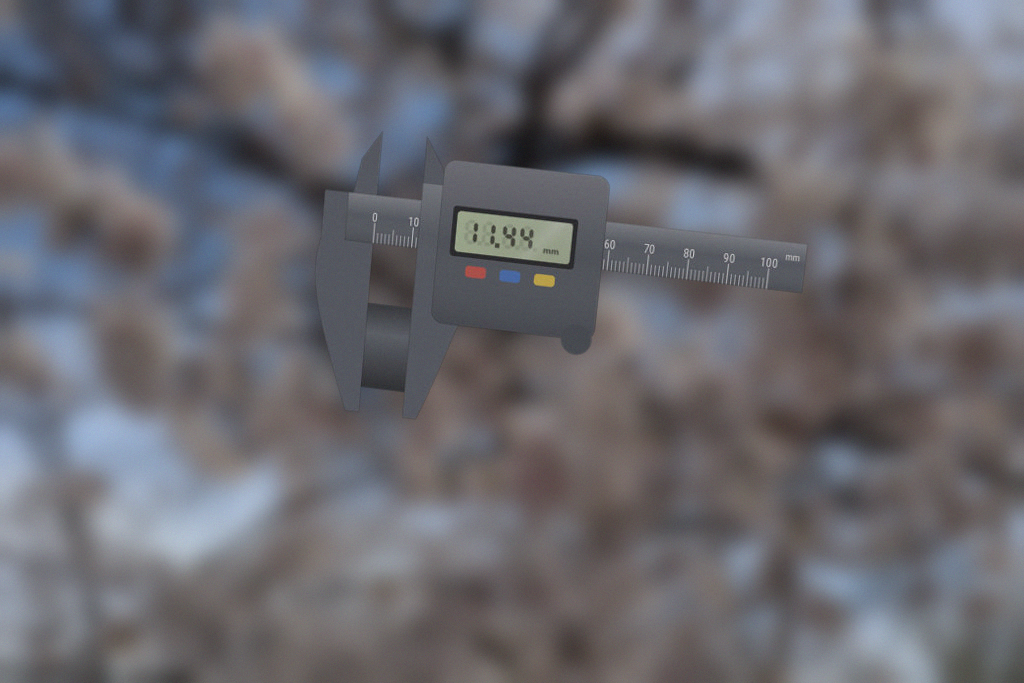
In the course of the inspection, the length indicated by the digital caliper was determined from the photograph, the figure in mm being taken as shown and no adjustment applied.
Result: 11.44 mm
